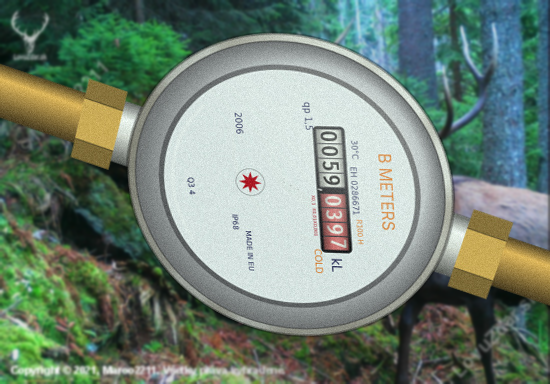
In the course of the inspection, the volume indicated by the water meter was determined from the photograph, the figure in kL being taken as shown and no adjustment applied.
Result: 59.0397 kL
